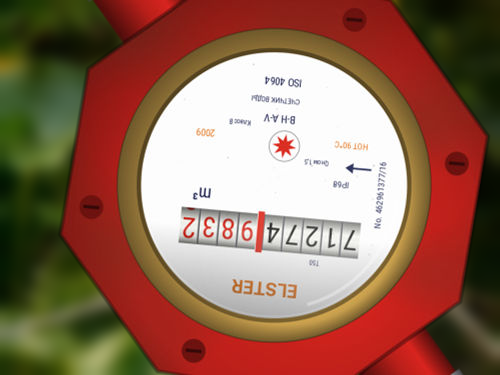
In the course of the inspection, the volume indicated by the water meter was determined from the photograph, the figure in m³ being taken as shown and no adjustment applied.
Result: 71274.9832 m³
